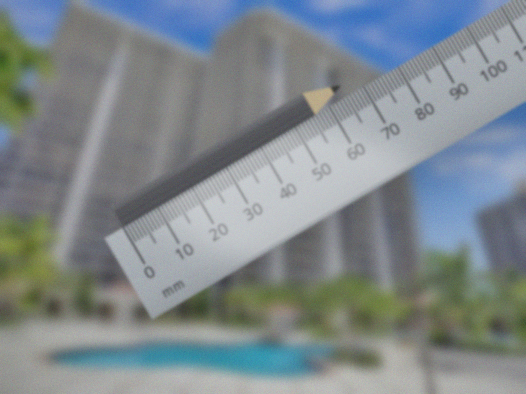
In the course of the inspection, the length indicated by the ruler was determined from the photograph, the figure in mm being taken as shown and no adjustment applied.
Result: 65 mm
